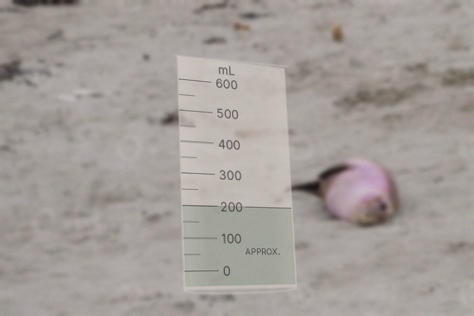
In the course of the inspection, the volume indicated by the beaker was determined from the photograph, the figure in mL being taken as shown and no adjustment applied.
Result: 200 mL
